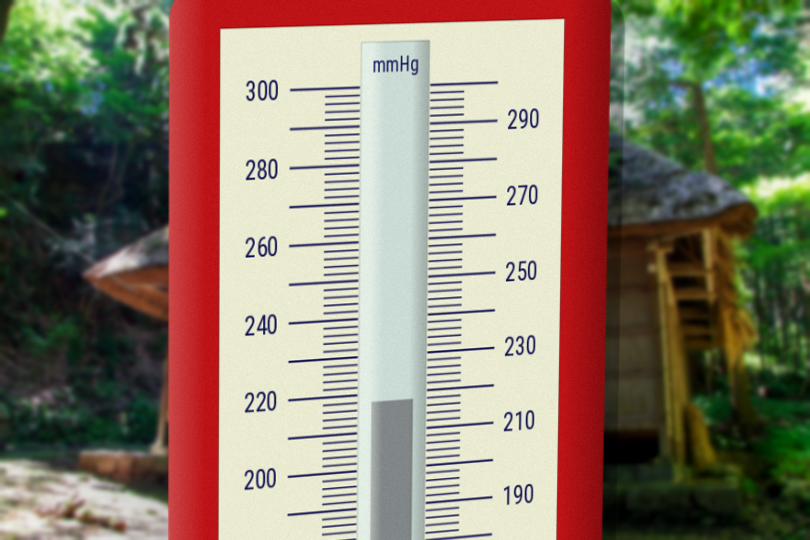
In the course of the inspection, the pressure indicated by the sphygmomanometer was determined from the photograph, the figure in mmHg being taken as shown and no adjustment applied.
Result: 218 mmHg
